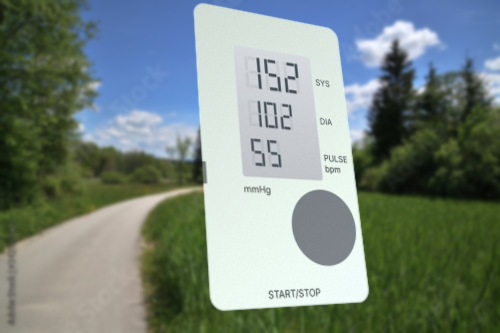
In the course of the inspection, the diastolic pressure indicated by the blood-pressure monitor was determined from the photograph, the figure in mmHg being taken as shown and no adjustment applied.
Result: 102 mmHg
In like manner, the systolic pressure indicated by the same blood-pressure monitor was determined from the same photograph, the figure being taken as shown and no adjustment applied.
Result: 152 mmHg
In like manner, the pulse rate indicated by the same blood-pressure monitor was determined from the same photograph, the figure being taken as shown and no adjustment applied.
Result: 55 bpm
